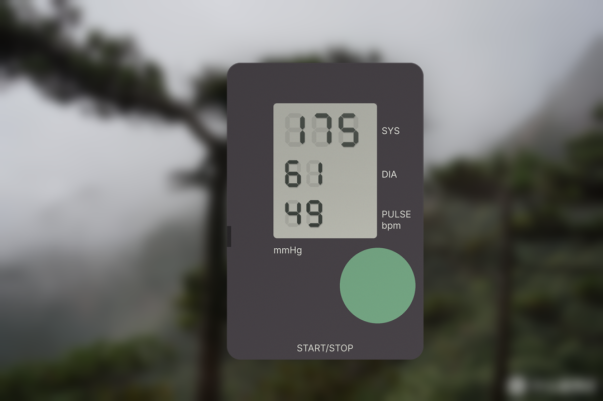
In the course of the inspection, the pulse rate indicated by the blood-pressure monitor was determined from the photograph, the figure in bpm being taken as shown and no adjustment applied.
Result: 49 bpm
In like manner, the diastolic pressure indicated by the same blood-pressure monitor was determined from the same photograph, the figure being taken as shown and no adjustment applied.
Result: 61 mmHg
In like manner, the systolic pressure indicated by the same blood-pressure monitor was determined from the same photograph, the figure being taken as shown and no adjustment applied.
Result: 175 mmHg
